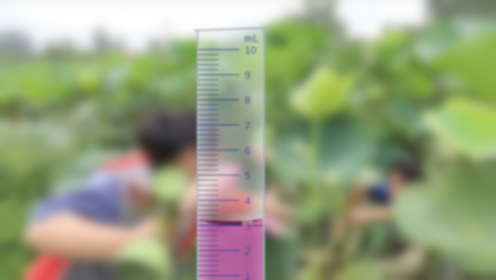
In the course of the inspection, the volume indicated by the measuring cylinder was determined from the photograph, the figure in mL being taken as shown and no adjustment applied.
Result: 3 mL
